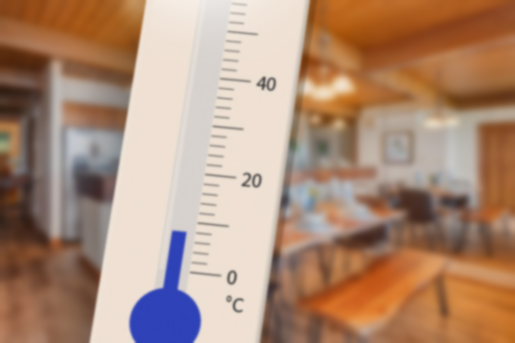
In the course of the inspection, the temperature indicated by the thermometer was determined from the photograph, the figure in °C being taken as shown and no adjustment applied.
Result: 8 °C
